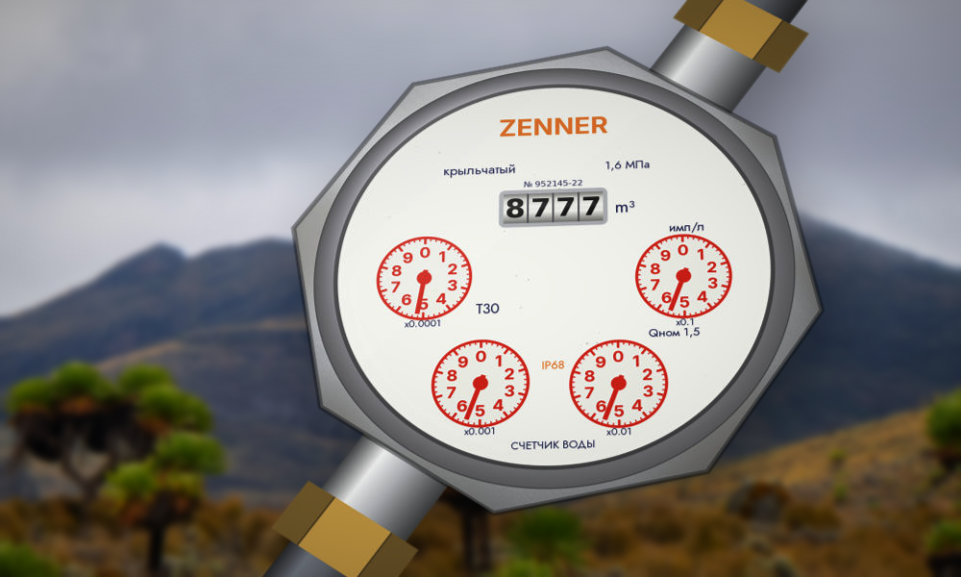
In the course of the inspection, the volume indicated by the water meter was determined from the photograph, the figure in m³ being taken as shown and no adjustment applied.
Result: 8777.5555 m³
